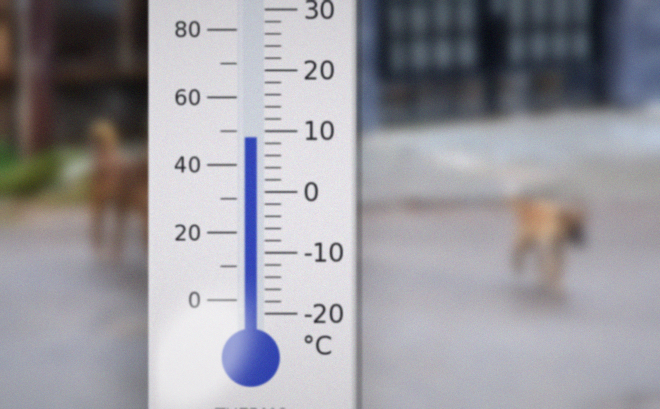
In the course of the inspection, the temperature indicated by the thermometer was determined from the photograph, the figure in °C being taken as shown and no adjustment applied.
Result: 9 °C
